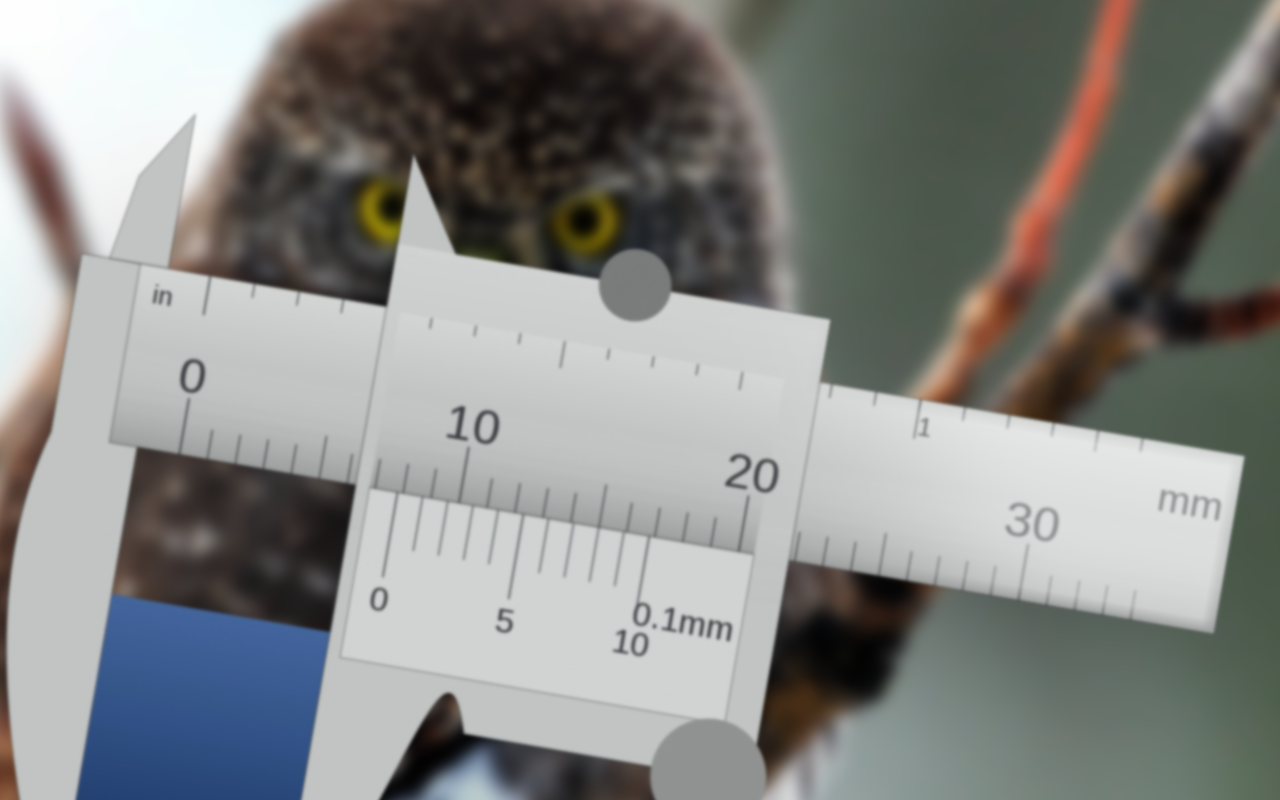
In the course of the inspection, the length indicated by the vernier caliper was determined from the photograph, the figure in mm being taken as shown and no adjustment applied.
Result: 7.8 mm
